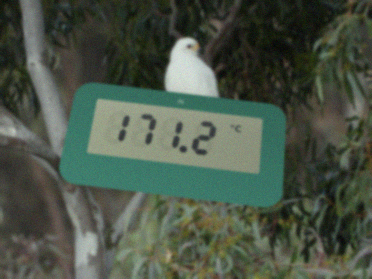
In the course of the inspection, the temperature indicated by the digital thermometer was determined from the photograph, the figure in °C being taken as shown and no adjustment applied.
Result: 171.2 °C
